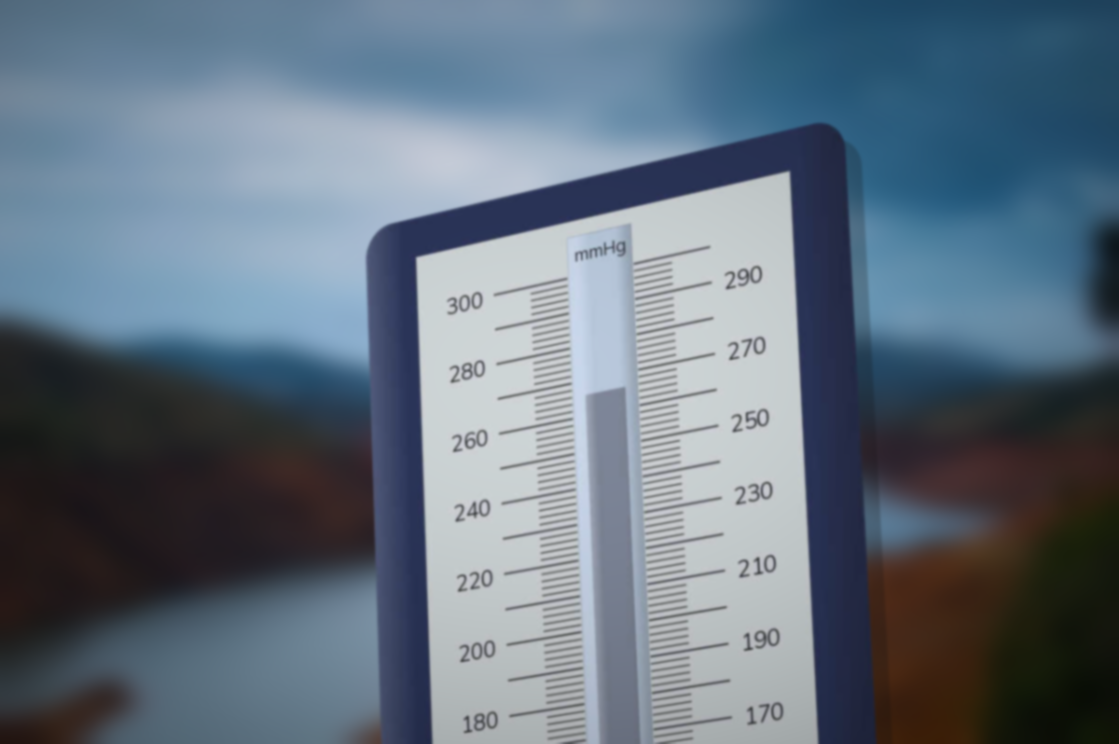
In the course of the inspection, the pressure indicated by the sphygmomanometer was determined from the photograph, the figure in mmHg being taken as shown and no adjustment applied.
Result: 266 mmHg
